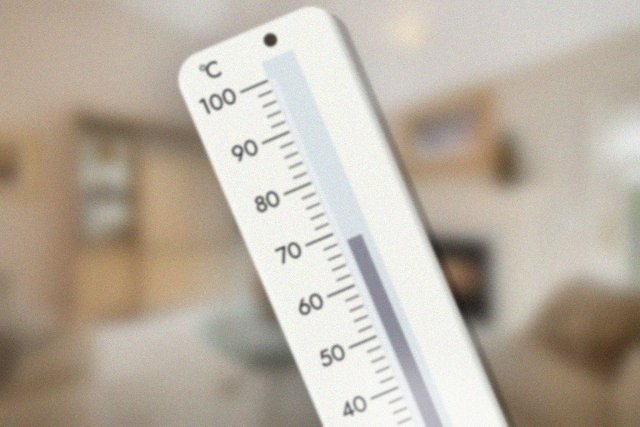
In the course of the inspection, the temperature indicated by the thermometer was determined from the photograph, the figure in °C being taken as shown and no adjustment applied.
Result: 68 °C
